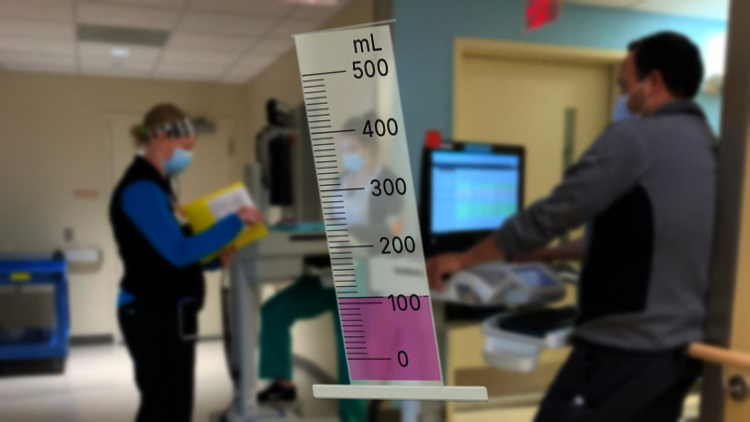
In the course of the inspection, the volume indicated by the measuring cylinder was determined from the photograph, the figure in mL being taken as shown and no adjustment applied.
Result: 110 mL
